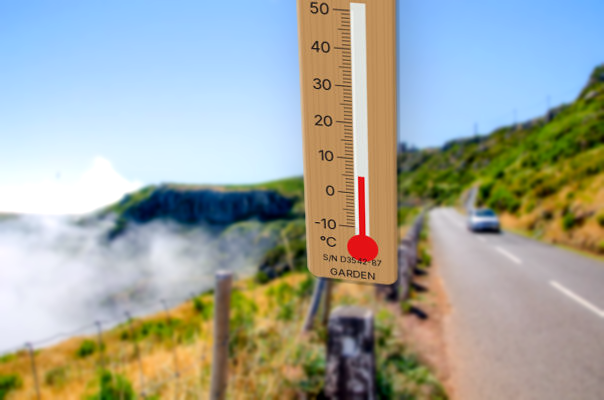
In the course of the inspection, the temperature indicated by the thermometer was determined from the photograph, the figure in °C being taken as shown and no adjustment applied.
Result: 5 °C
